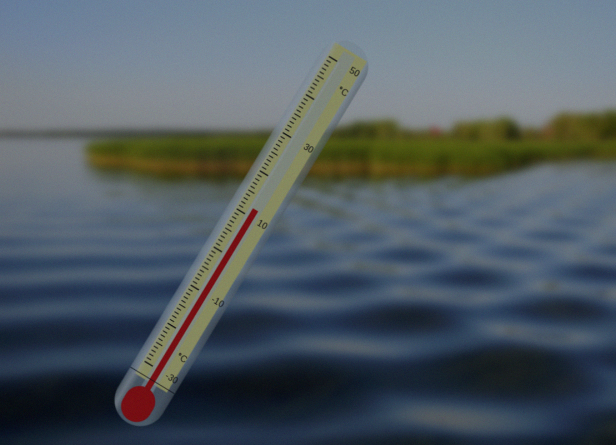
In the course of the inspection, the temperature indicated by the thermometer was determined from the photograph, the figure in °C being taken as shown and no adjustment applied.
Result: 12 °C
